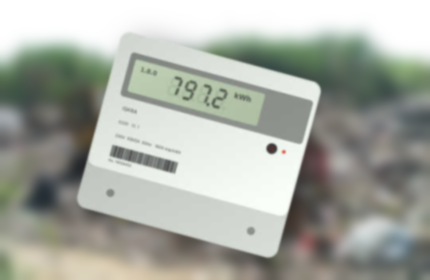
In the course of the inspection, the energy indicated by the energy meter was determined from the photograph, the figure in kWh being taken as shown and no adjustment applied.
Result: 797.2 kWh
